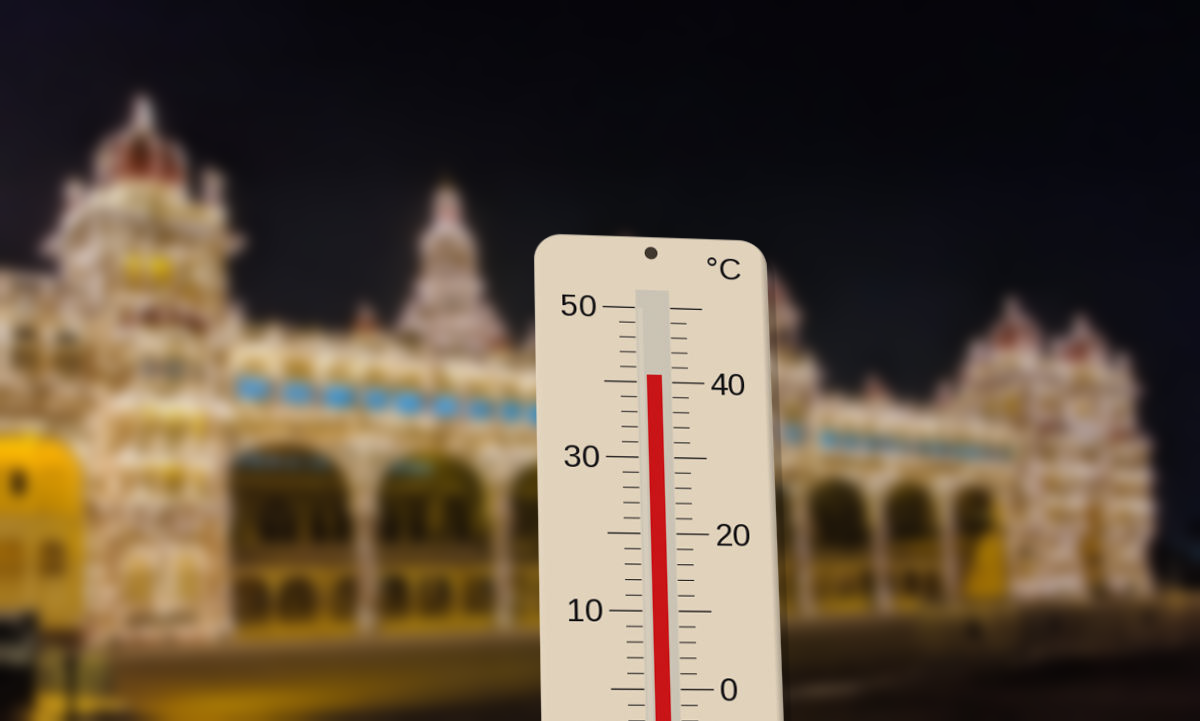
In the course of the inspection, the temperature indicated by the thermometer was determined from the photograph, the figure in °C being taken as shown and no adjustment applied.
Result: 41 °C
